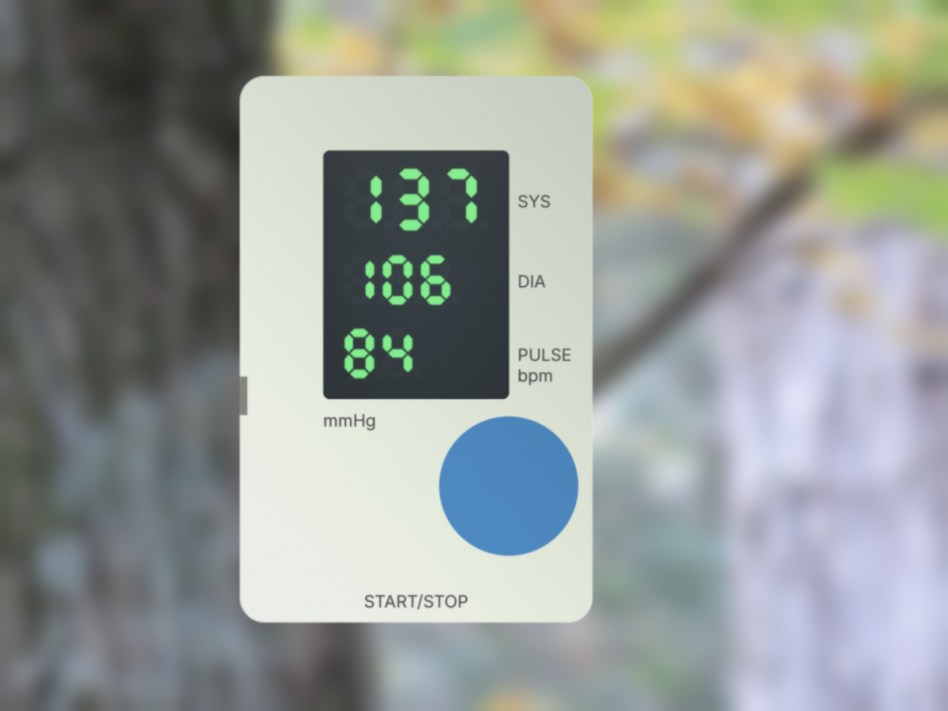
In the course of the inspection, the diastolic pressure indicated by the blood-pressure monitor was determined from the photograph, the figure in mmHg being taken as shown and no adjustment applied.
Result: 106 mmHg
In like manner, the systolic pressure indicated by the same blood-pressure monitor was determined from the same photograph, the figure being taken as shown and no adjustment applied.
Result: 137 mmHg
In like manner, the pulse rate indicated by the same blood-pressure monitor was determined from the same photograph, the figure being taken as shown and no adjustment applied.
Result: 84 bpm
